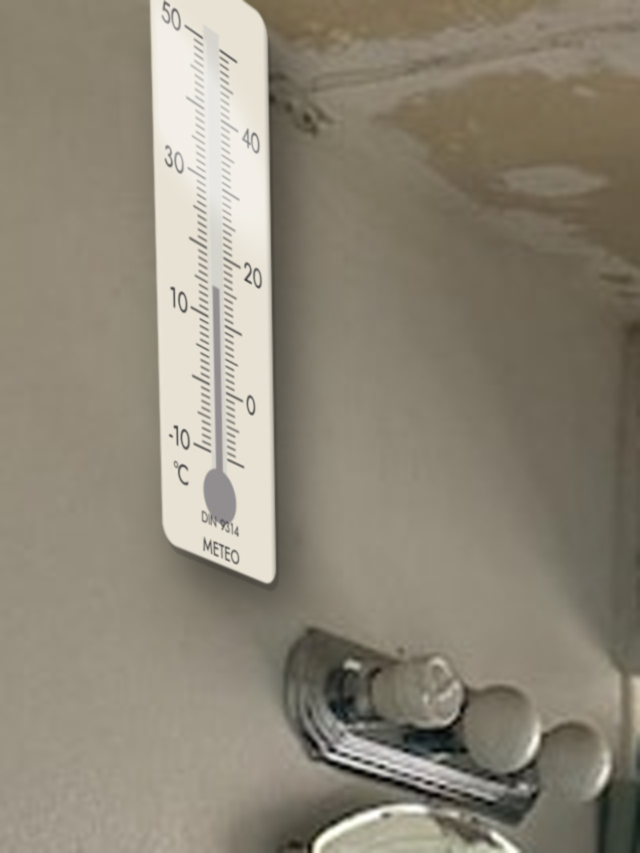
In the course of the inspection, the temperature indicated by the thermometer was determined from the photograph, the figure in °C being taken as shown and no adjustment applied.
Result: 15 °C
